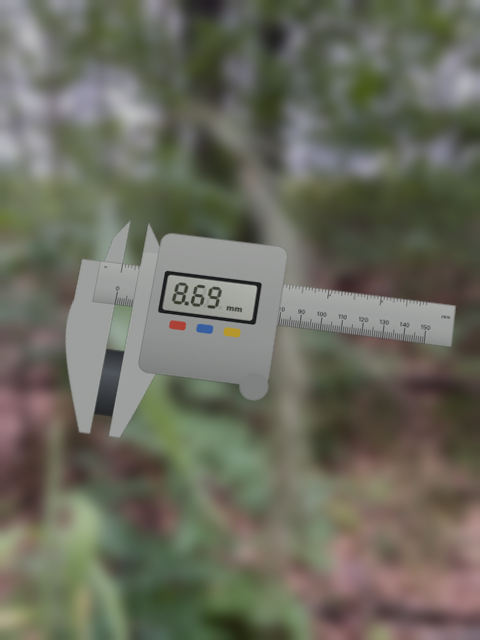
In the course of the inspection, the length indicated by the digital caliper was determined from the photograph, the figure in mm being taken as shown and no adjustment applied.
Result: 8.69 mm
